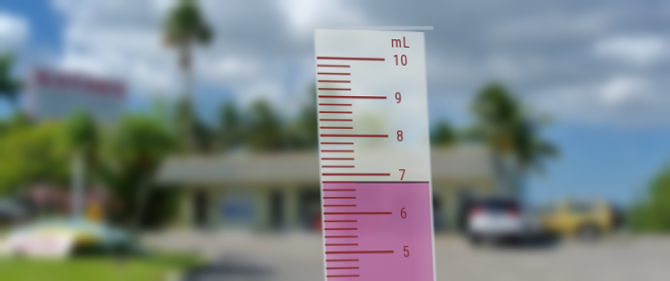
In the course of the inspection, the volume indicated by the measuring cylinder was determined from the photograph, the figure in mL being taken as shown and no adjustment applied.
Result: 6.8 mL
